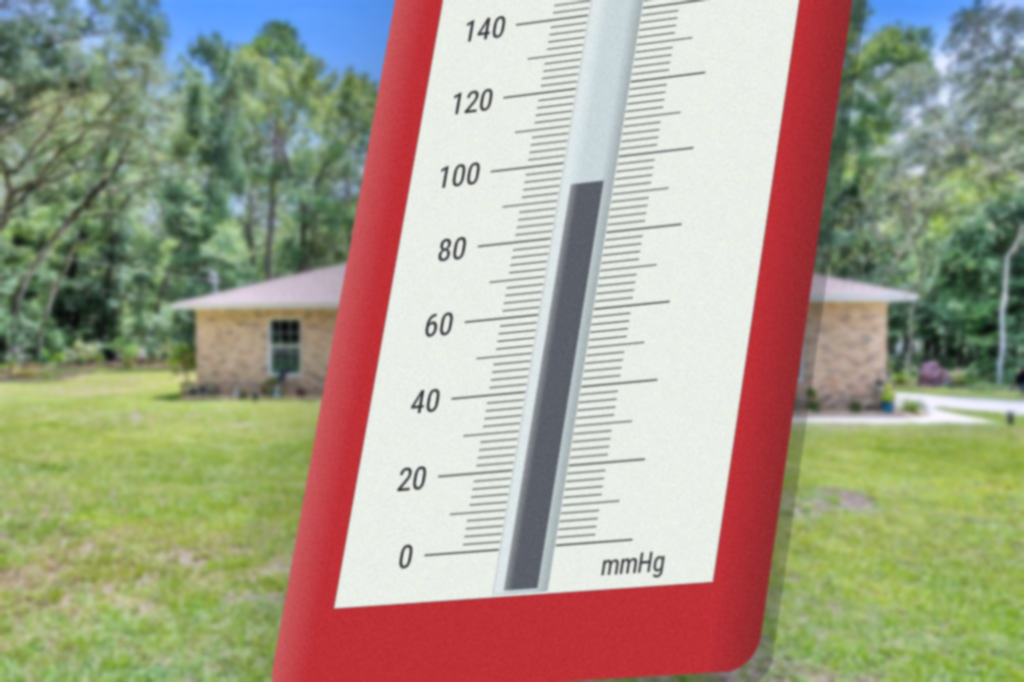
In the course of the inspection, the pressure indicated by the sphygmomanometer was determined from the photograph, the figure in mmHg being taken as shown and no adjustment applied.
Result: 94 mmHg
